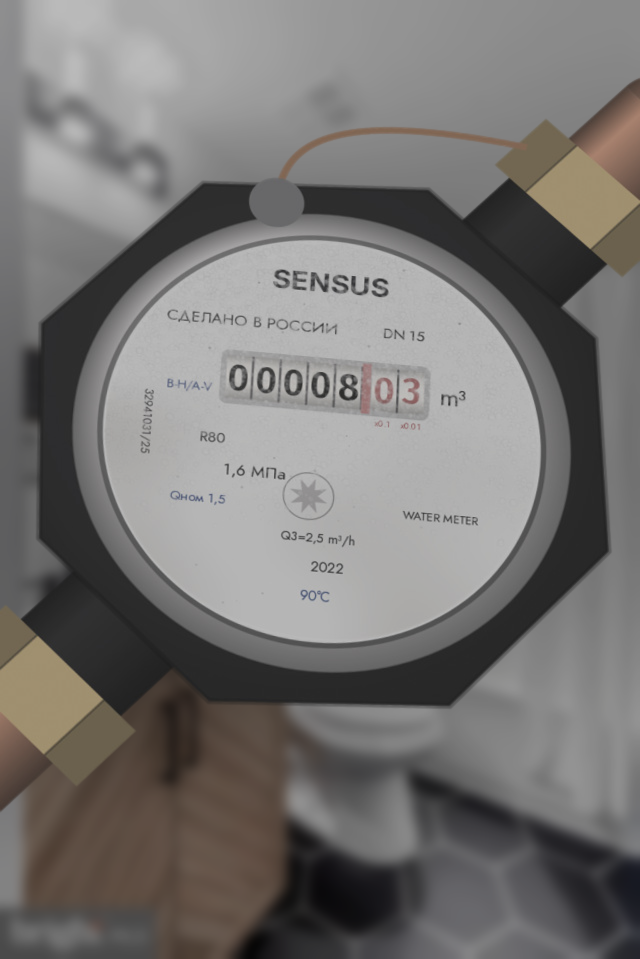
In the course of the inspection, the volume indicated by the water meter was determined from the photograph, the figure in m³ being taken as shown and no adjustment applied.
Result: 8.03 m³
